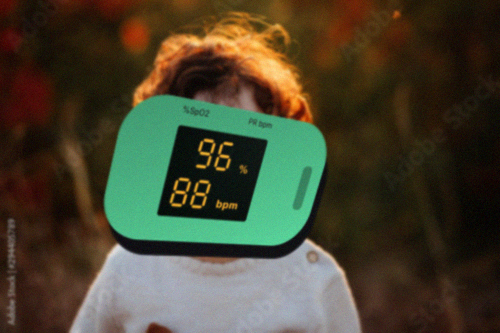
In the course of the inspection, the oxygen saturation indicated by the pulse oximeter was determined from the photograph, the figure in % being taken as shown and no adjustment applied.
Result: 96 %
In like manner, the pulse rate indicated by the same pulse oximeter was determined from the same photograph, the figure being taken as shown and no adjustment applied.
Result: 88 bpm
